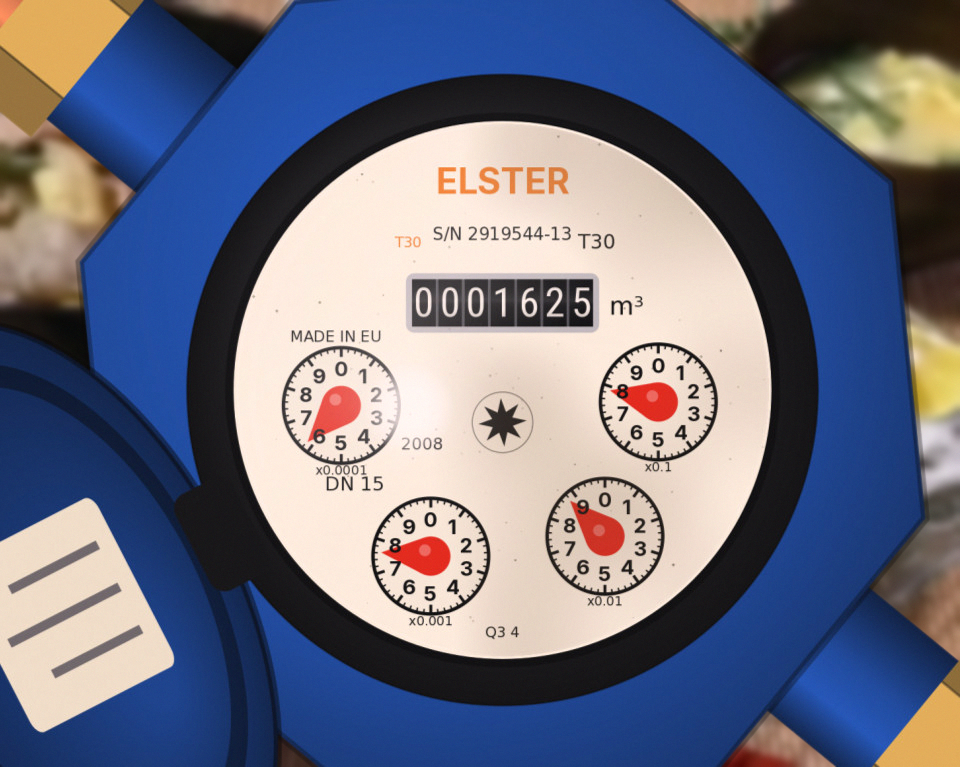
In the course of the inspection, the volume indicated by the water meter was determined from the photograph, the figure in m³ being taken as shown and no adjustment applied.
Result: 1625.7876 m³
